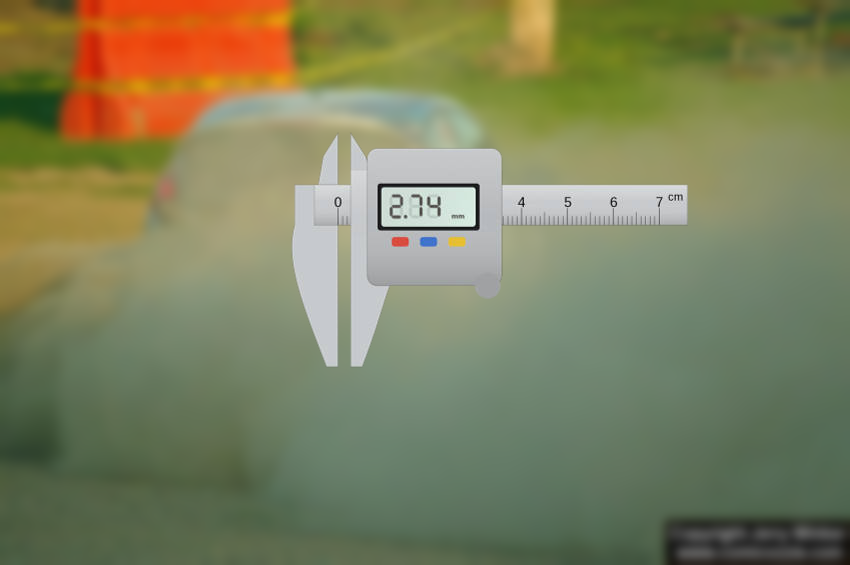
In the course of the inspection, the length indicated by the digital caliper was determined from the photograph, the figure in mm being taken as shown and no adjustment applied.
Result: 2.74 mm
